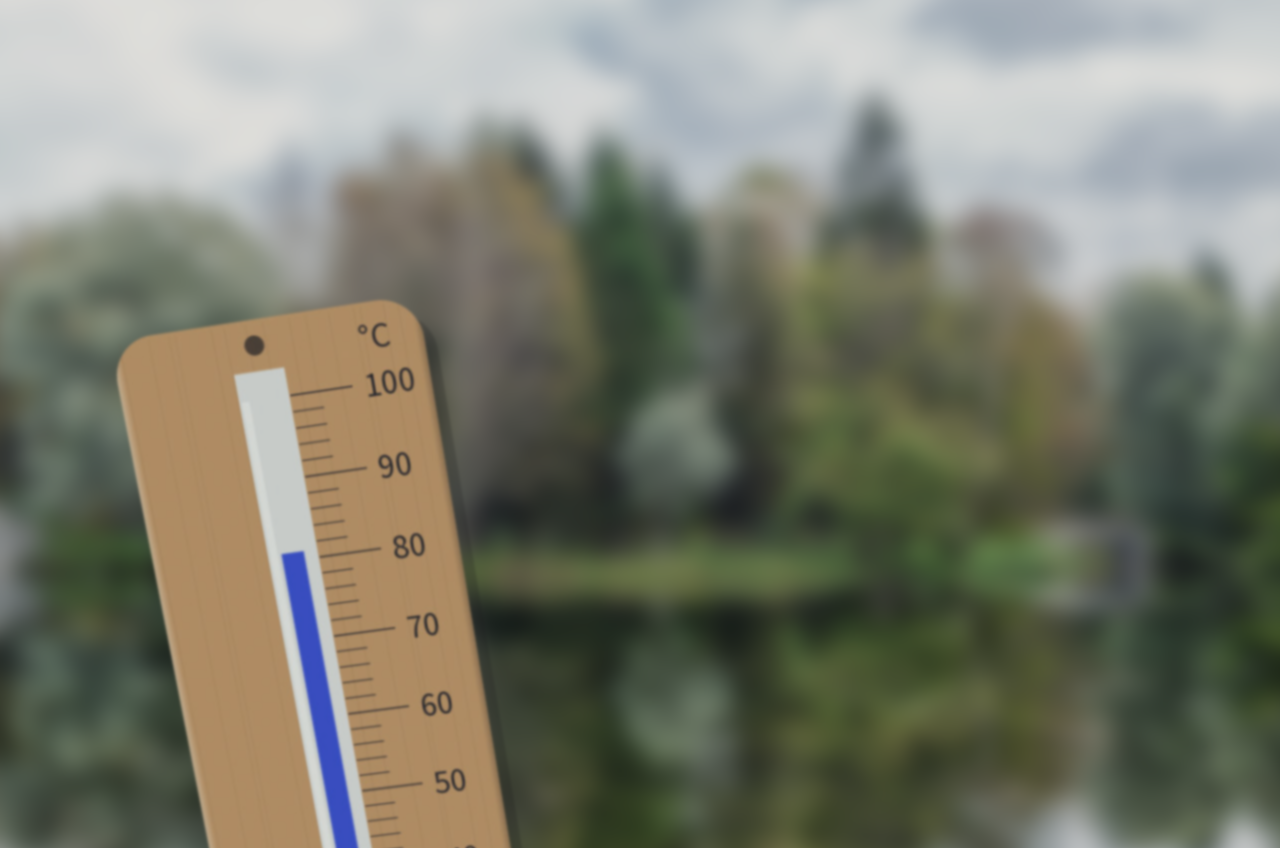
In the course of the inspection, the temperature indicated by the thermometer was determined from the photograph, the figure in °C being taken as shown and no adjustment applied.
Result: 81 °C
